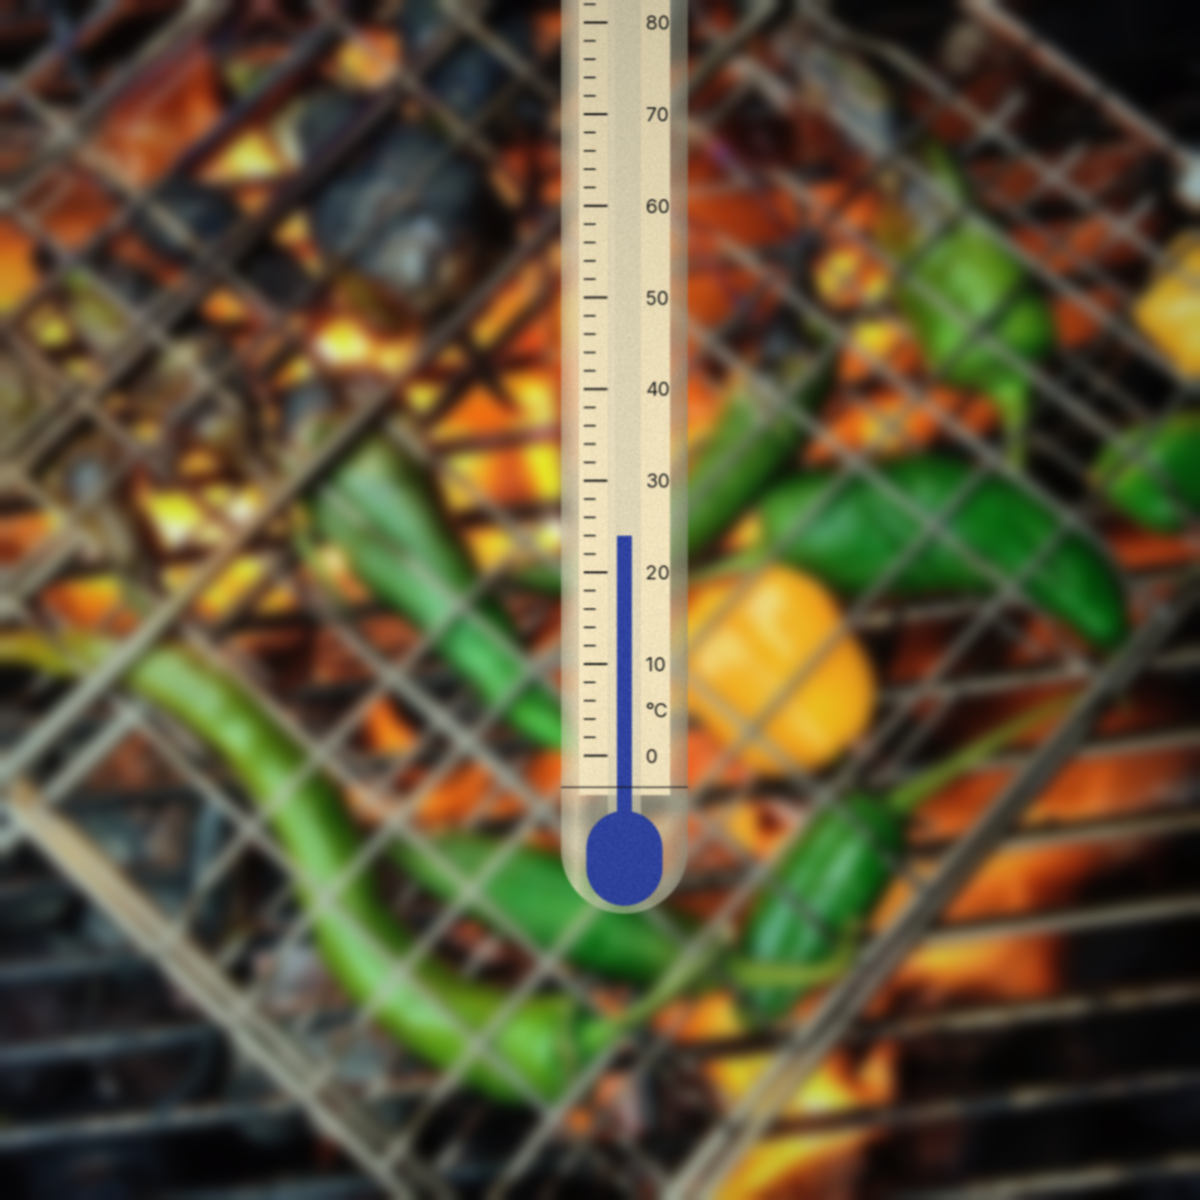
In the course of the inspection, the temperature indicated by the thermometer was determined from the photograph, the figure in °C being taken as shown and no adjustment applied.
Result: 24 °C
